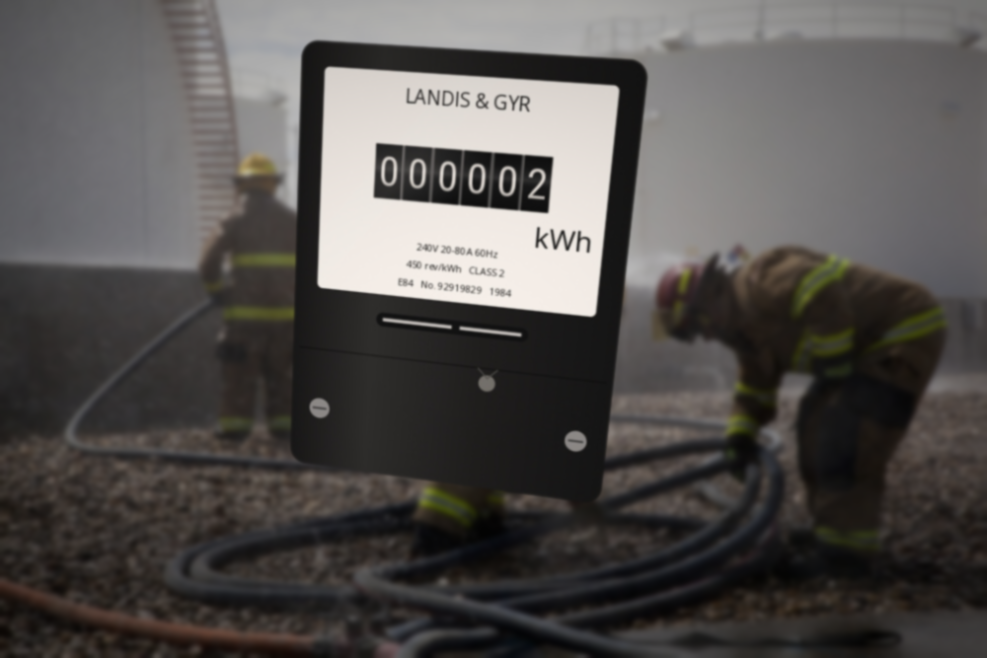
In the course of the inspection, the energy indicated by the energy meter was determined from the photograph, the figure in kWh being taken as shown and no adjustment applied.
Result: 2 kWh
